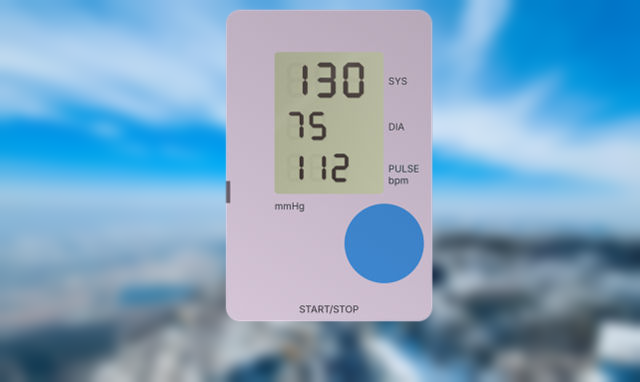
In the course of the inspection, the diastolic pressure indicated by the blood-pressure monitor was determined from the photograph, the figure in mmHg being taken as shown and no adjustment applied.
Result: 75 mmHg
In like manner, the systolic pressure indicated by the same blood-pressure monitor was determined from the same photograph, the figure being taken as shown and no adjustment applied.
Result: 130 mmHg
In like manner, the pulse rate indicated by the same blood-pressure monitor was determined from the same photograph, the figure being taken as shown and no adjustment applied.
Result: 112 bpm
